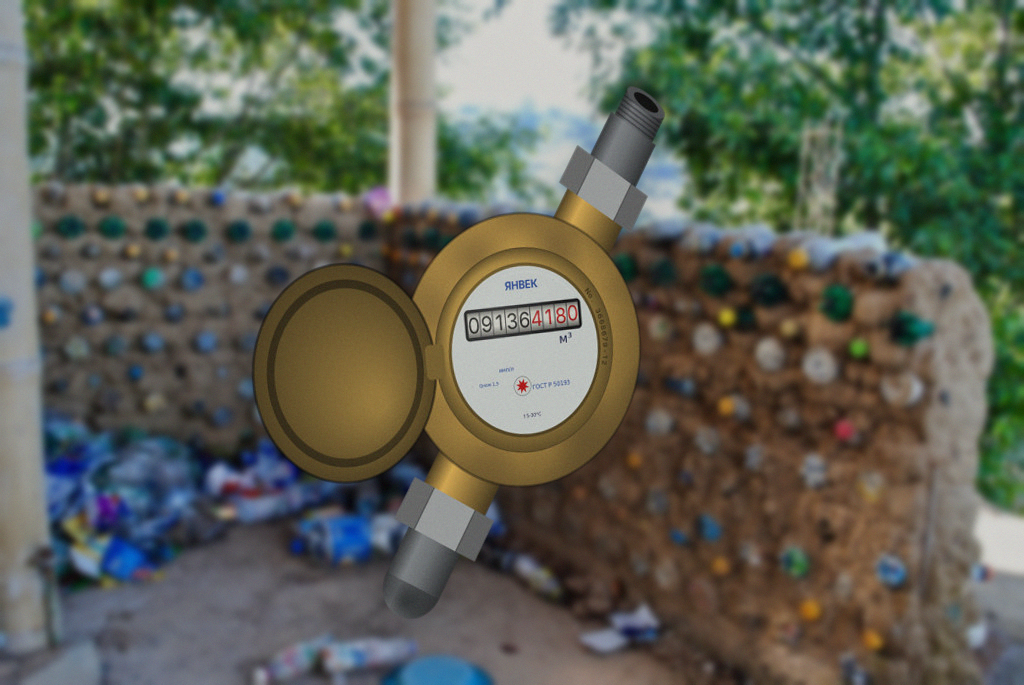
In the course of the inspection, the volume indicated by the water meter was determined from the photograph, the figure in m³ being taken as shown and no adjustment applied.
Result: 9136.4180 m³
